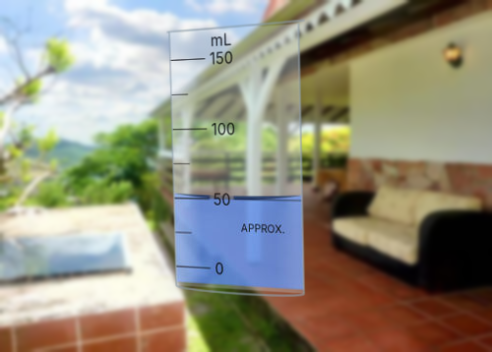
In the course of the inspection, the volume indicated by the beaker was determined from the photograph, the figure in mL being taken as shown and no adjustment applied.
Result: 50 mL
